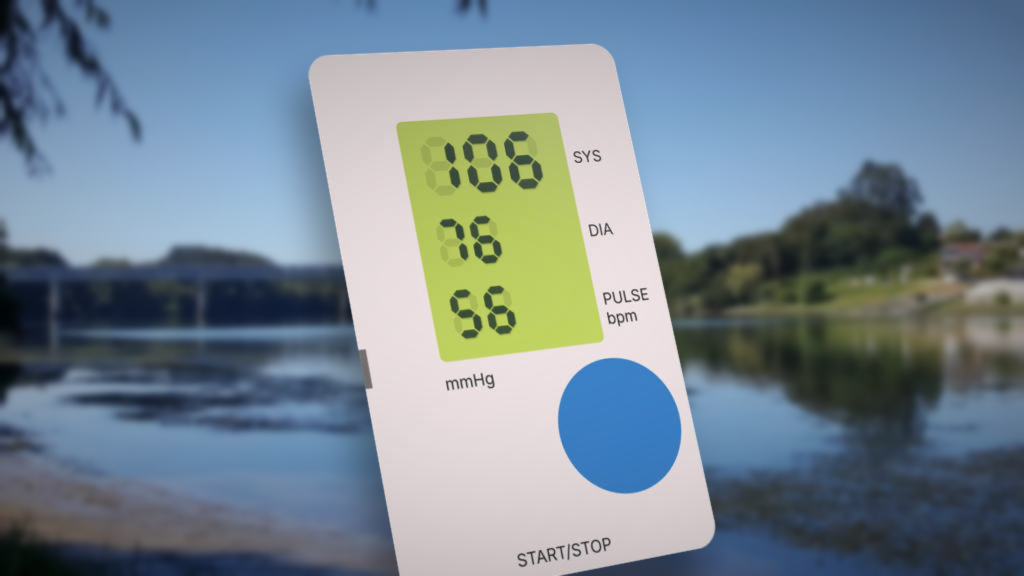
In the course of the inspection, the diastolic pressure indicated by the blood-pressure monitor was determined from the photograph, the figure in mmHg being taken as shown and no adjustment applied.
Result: 76 mmHg
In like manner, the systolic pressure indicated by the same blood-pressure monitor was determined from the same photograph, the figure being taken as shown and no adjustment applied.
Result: 106 mmHg
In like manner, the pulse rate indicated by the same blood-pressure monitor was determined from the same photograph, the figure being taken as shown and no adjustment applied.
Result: 56 bpm
